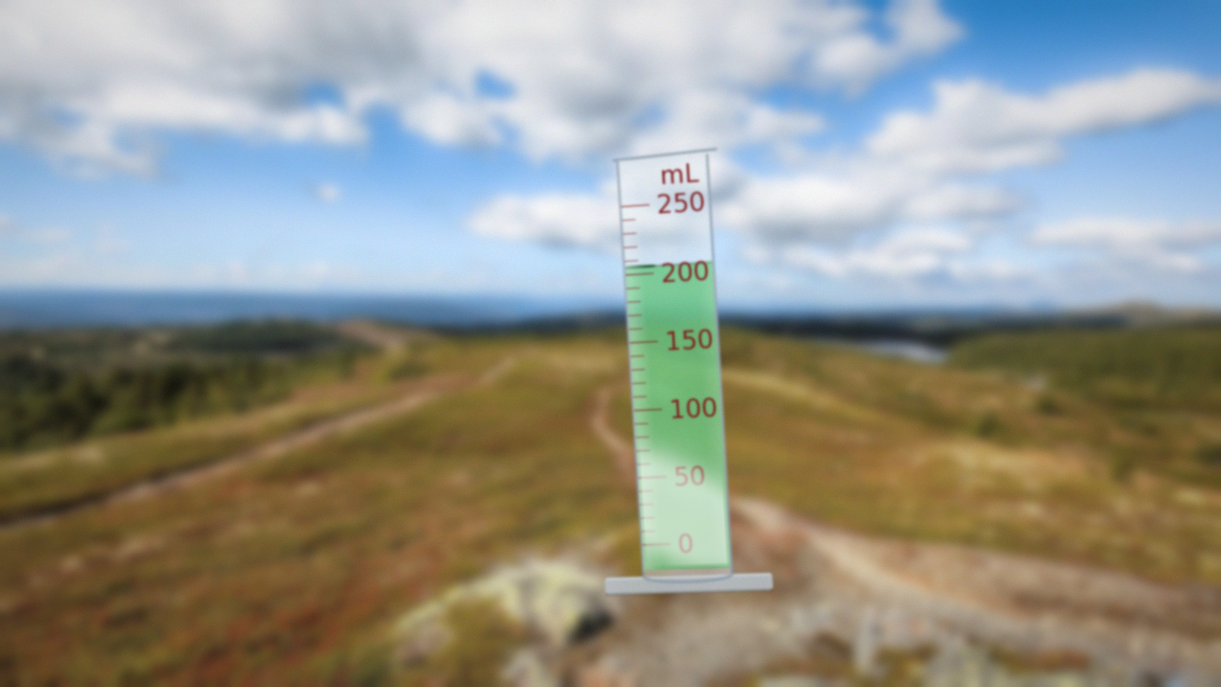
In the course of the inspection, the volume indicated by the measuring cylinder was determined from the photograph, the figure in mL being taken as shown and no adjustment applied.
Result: 205 mL
